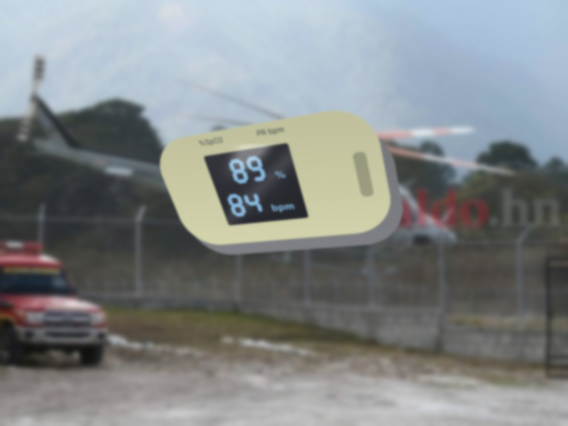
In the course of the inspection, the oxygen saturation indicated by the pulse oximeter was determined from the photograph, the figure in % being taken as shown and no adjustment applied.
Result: 89 %
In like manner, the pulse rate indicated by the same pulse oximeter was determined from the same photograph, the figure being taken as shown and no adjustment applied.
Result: 84 bpm
